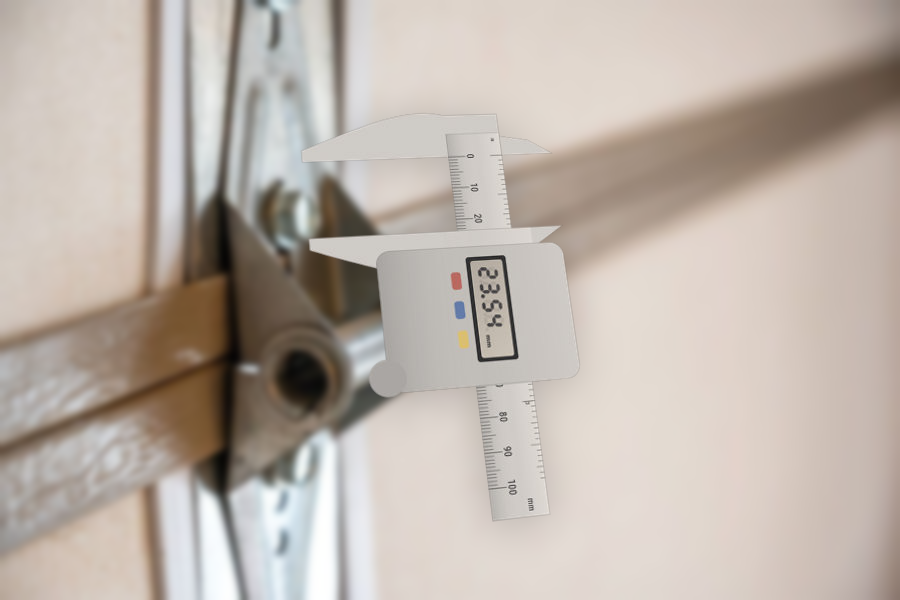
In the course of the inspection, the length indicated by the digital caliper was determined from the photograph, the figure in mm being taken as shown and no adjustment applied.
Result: 23.54 mm
